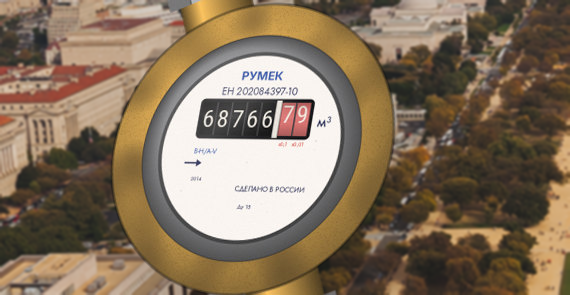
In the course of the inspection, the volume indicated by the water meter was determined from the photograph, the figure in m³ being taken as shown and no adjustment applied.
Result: 68766.79 m³
